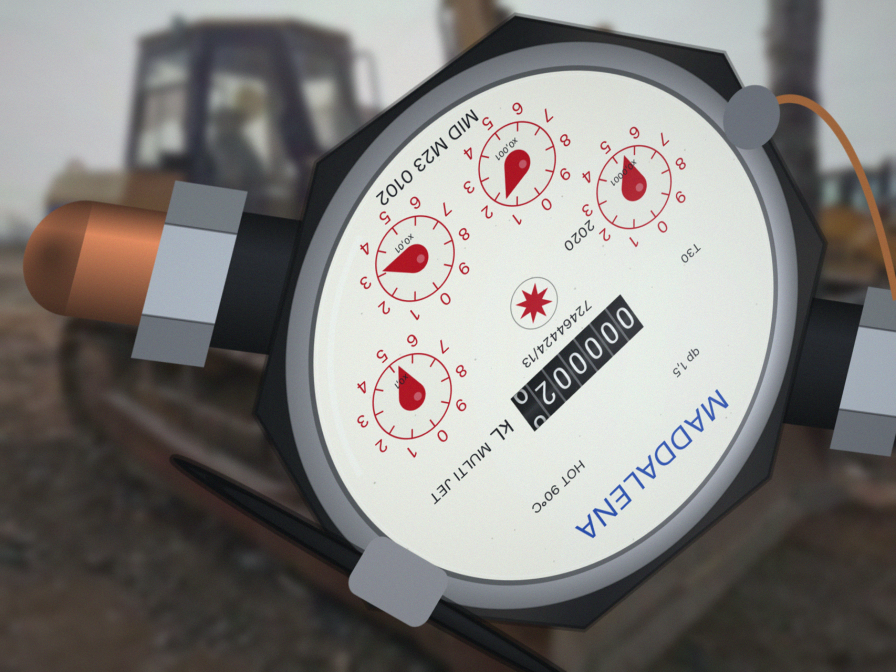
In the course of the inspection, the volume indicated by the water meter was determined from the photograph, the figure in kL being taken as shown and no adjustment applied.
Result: 28.5315 kL
